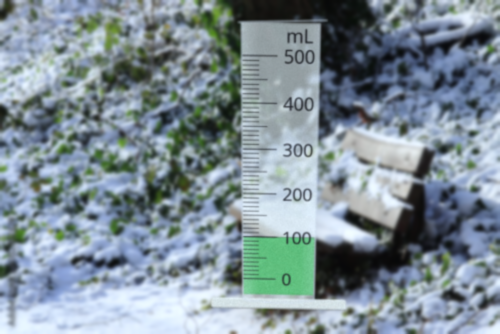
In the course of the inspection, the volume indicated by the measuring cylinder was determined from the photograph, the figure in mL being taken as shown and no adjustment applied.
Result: 100 mL
